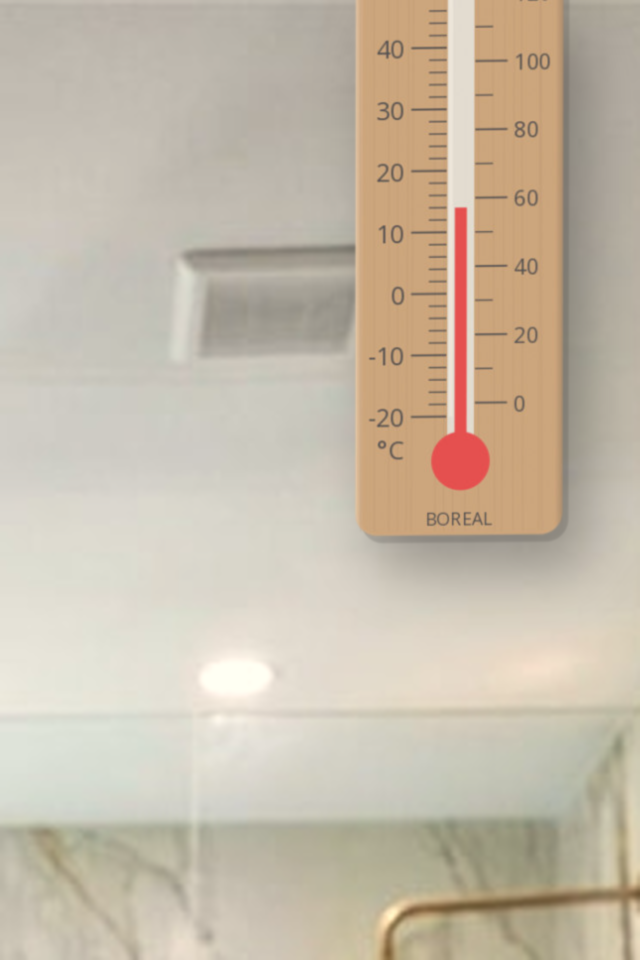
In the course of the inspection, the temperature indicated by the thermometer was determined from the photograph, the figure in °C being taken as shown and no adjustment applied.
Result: 14 °C
